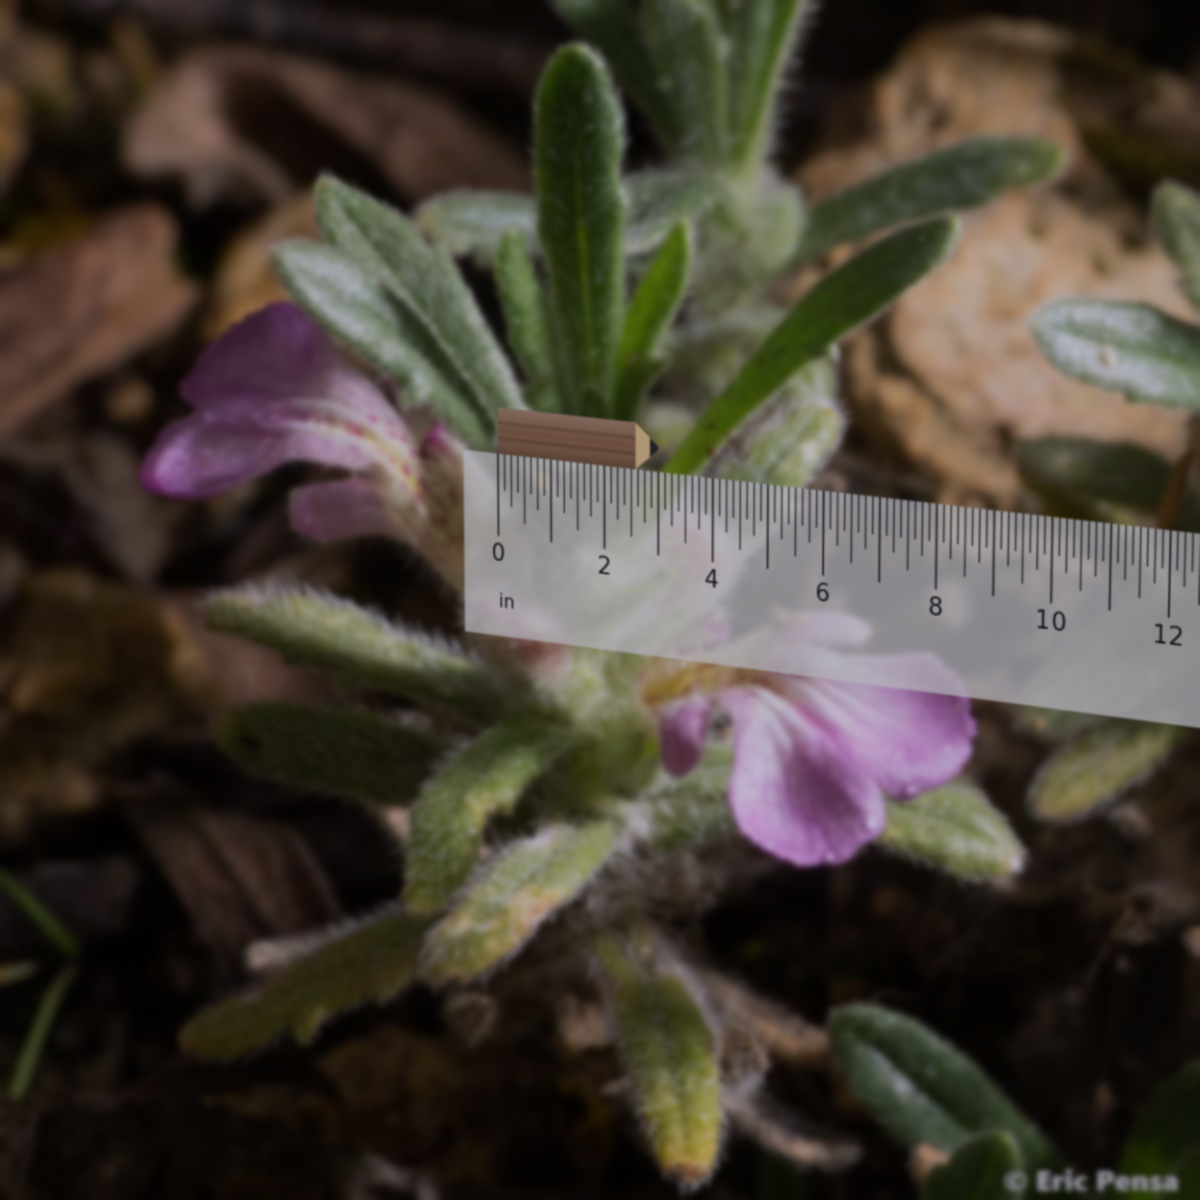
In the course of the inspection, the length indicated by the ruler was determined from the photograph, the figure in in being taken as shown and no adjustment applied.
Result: 3 in
